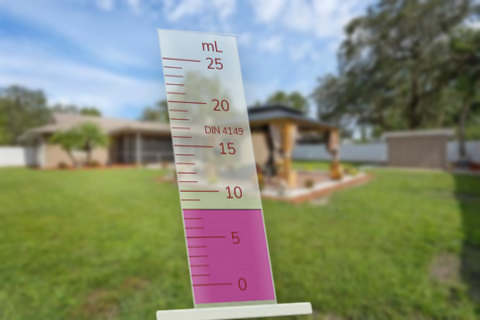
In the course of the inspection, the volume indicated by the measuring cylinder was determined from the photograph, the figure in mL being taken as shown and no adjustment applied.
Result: 8 mL
